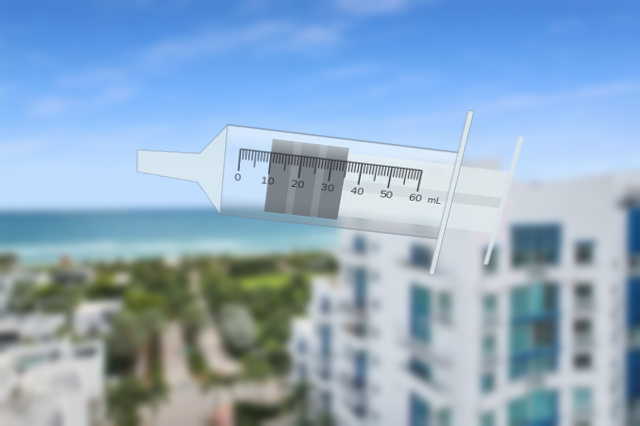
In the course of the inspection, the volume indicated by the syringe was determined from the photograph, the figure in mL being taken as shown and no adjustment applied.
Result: 10 mL
